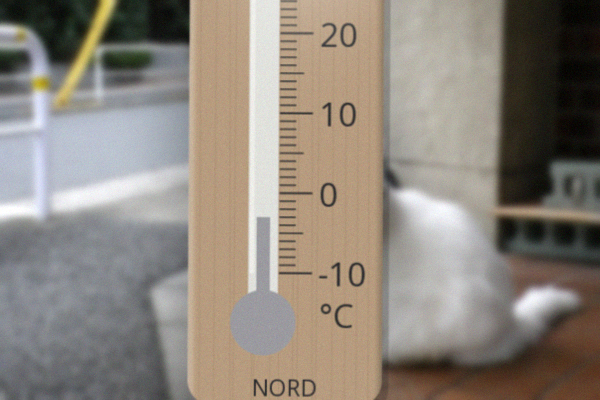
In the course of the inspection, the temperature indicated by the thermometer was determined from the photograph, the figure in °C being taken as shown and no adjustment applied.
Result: -3 °C
